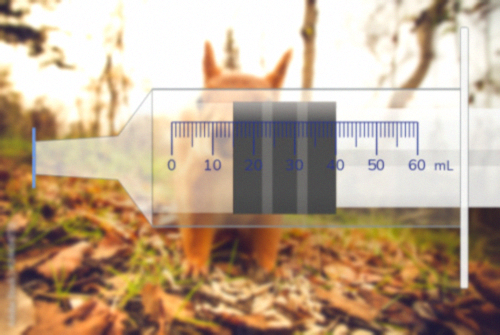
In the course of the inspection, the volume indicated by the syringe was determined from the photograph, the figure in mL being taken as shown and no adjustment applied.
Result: 15 mL
